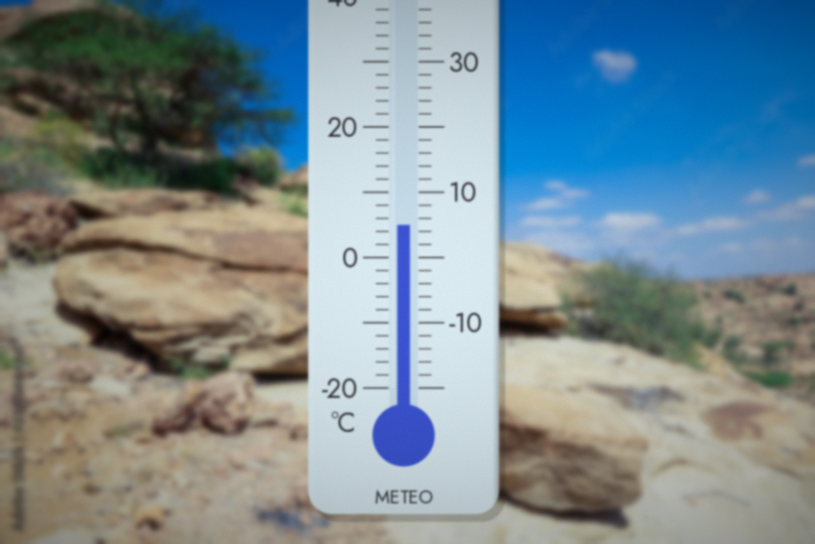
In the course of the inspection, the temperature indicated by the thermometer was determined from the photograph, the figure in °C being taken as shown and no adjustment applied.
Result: 5 °C
